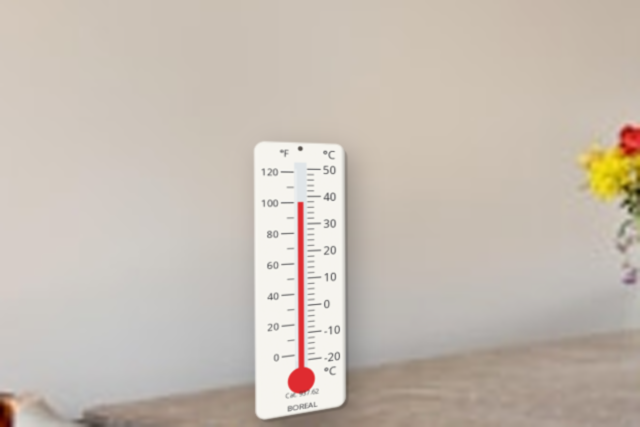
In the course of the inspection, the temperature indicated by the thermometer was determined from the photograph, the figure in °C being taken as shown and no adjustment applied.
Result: 38 °C
